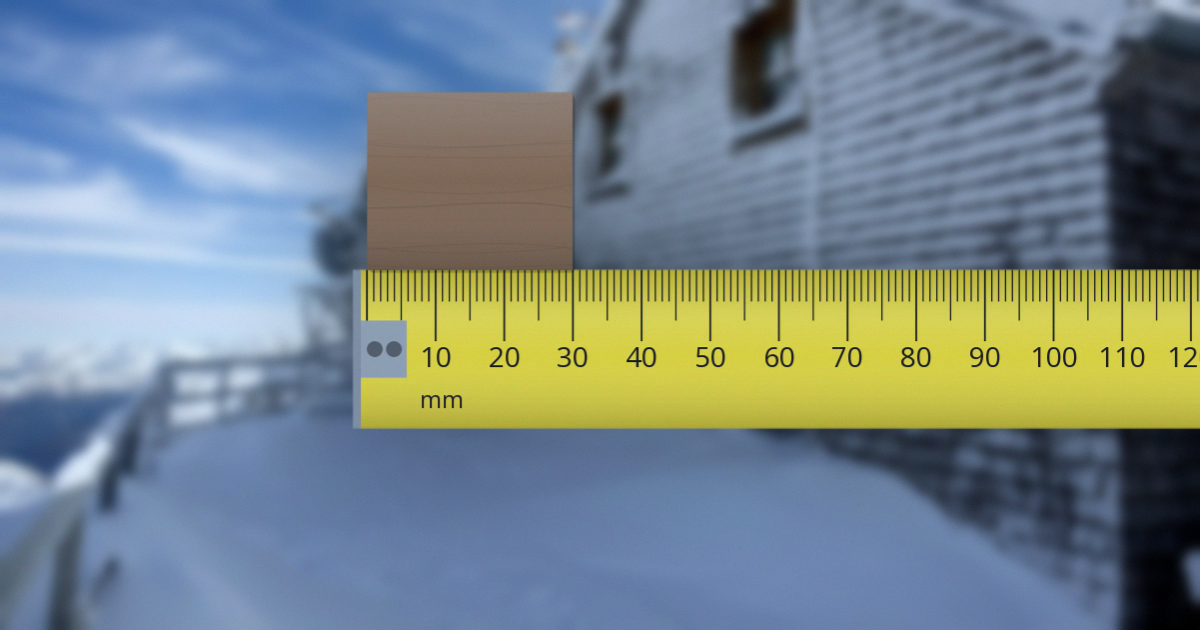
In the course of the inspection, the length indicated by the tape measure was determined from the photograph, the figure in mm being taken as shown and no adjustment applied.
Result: 30 mm
